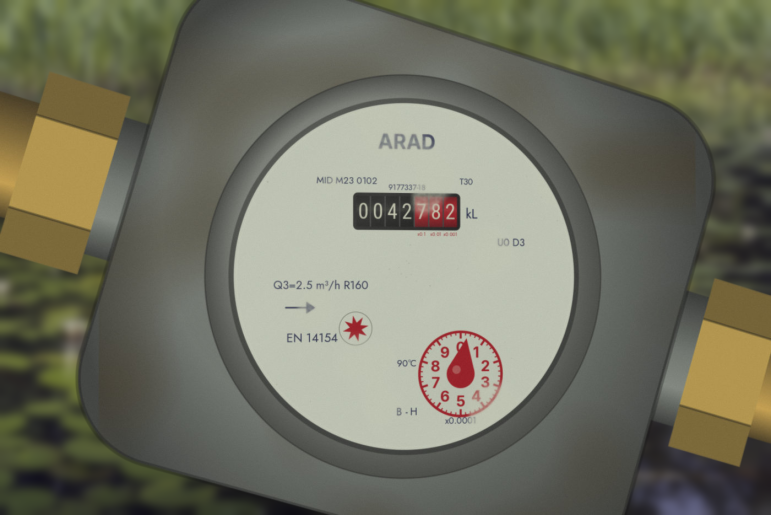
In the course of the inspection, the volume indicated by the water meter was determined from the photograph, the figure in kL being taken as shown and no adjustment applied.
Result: 42.7820 kL
